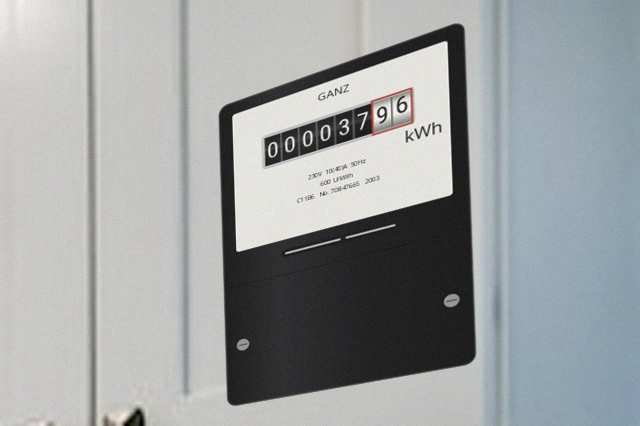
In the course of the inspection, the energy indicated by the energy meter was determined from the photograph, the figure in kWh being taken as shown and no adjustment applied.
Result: 37.96 kWh
